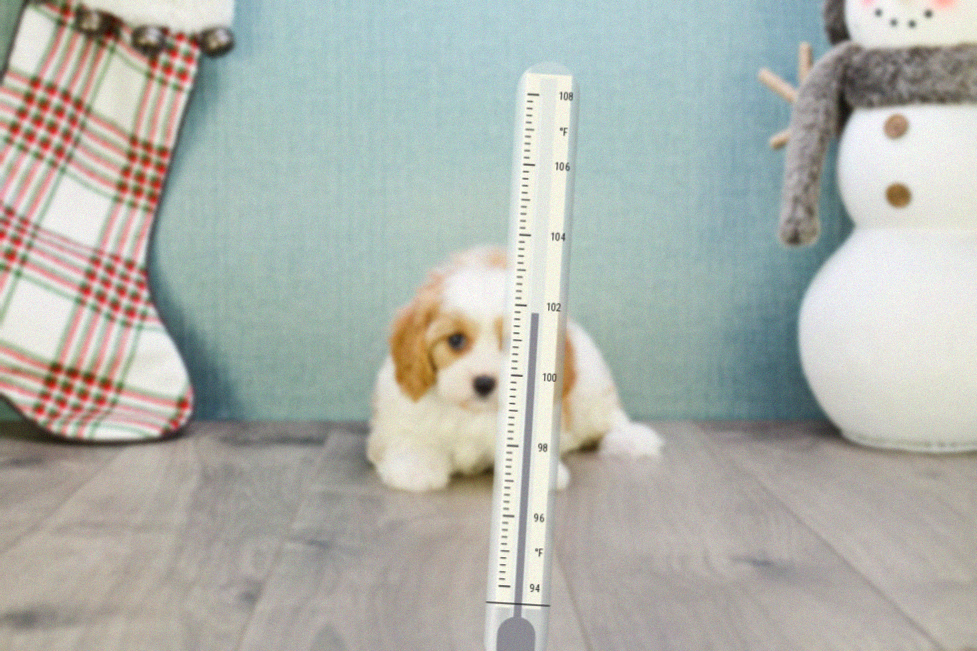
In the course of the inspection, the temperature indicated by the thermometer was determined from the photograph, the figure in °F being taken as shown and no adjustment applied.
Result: 101.8 °F
